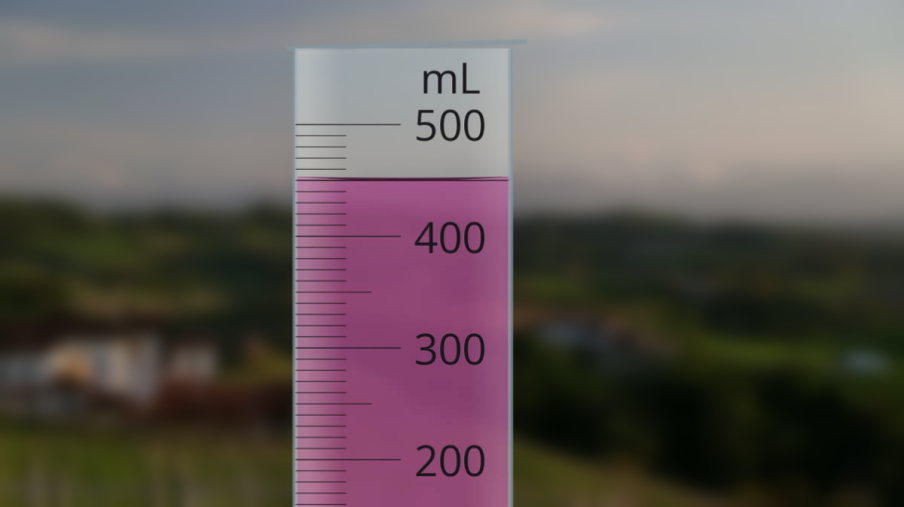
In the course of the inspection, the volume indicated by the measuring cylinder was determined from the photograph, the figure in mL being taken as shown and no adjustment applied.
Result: 450 mL
